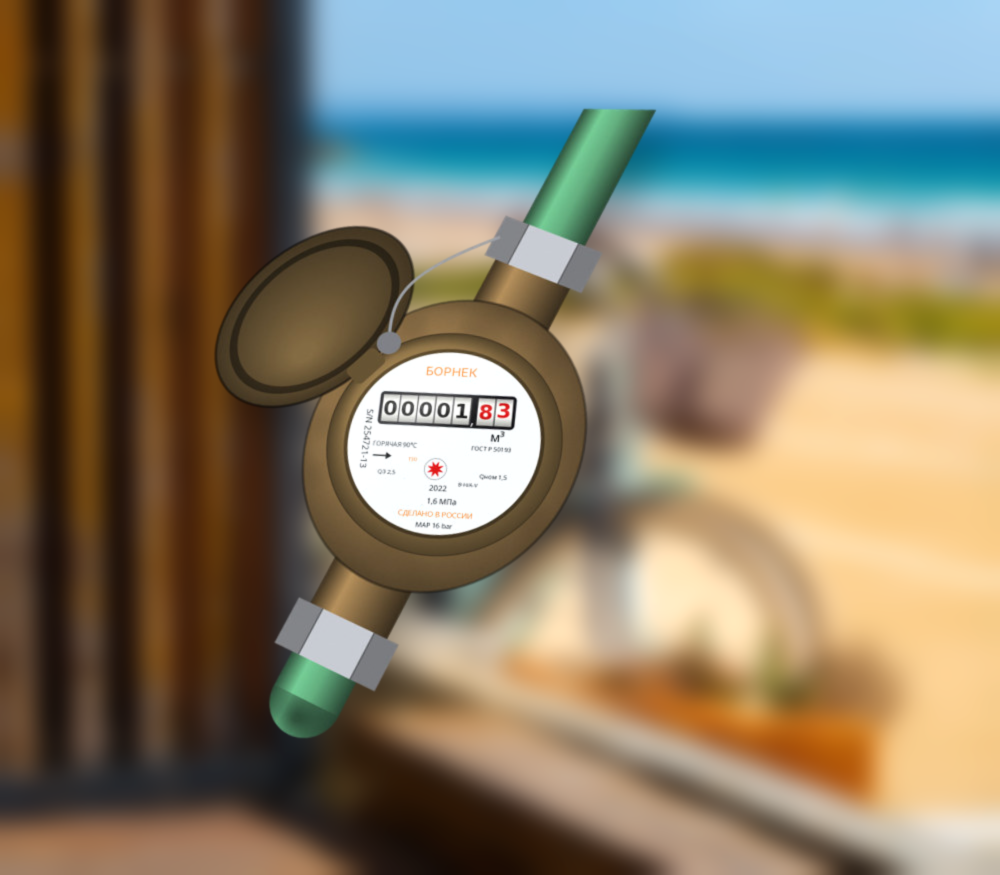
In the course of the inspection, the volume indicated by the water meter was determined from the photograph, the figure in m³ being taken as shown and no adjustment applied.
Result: 1.83 m³
